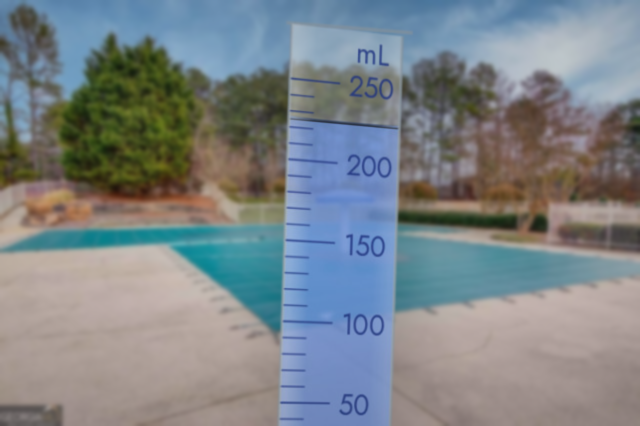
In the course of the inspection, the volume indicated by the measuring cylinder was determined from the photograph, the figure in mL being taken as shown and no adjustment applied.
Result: 225 mL
